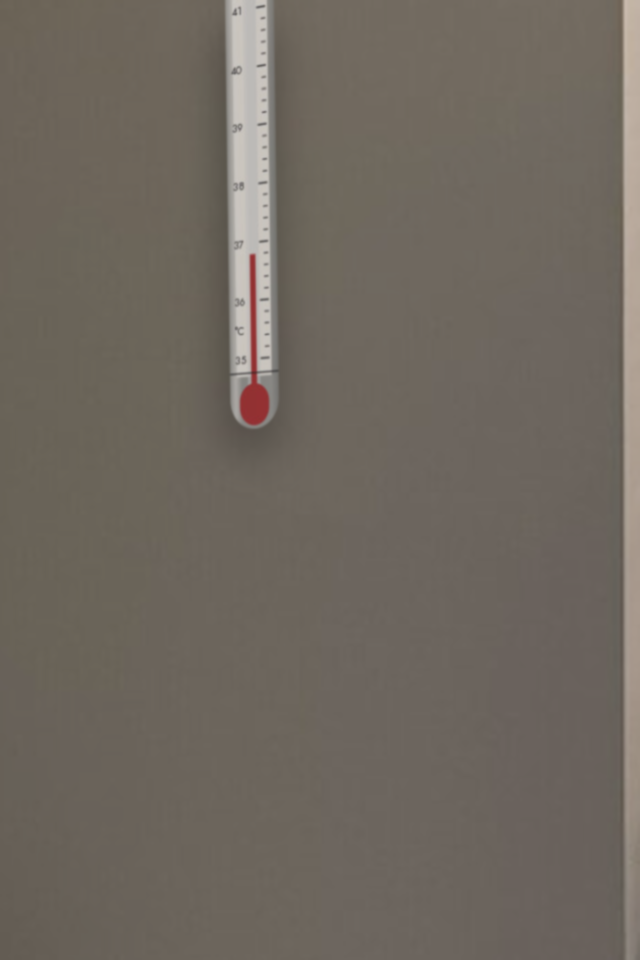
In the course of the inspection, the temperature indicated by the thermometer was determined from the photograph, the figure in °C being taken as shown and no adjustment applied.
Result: 36.8 °C
